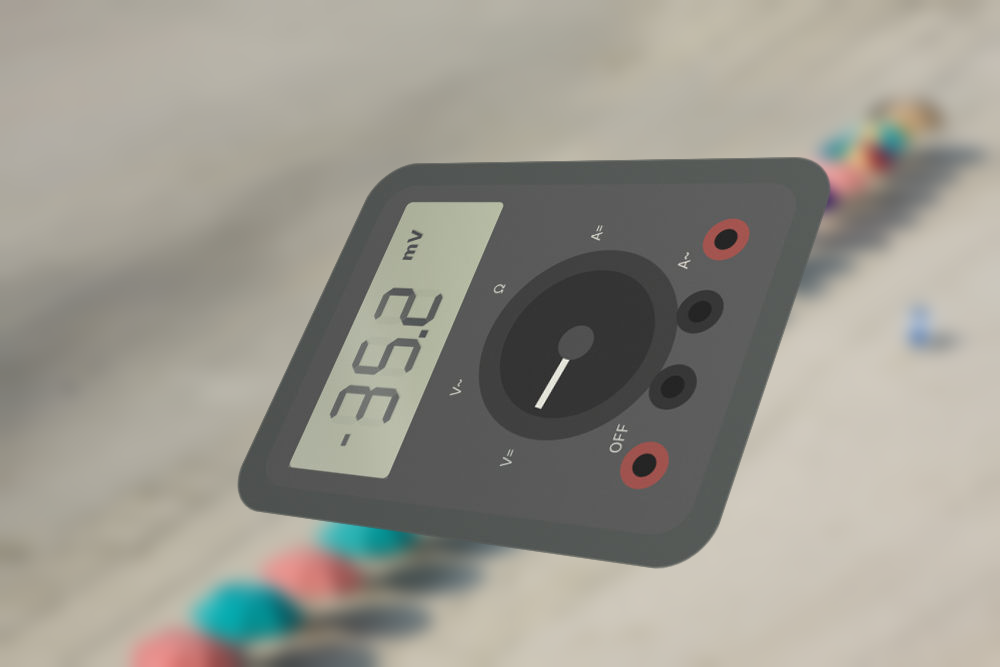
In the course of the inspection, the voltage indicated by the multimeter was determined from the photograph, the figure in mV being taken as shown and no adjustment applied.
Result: -35.2 mV
